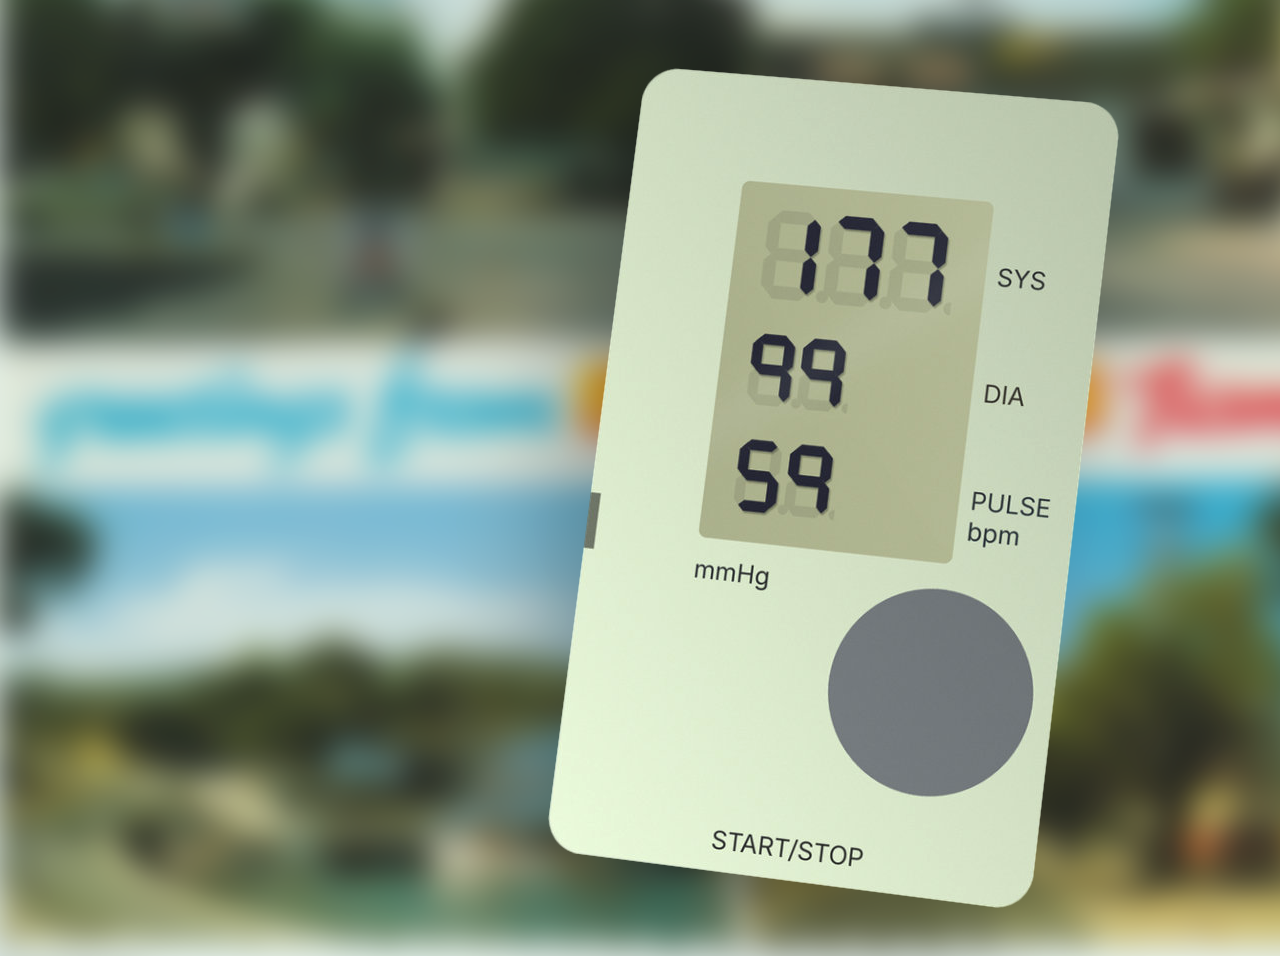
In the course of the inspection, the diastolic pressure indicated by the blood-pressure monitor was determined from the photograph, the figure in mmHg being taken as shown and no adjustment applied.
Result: 99 mmHg
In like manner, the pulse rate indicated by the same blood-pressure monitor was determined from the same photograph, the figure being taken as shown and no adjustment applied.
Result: 59 bpm
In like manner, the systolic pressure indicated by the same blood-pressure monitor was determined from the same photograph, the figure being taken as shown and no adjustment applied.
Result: 177 mmHg
